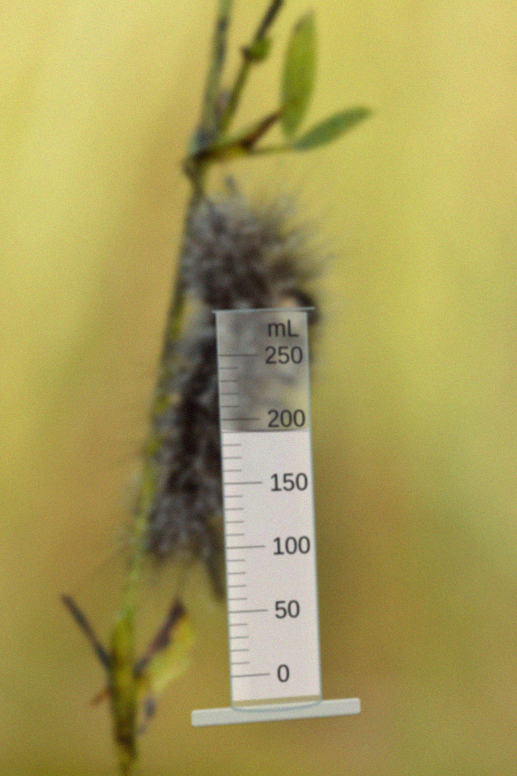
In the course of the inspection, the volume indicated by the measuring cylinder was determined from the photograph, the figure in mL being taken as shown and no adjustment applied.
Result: 190 mL
